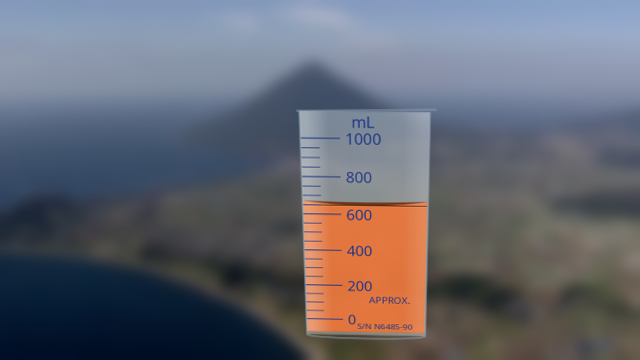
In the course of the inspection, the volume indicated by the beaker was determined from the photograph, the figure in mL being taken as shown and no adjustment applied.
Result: 650 mL
